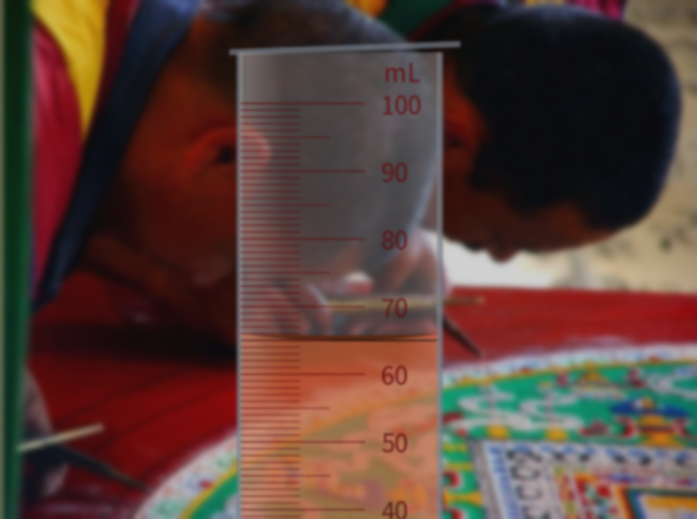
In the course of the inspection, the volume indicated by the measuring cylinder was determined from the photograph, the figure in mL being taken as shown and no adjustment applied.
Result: 65 mL
